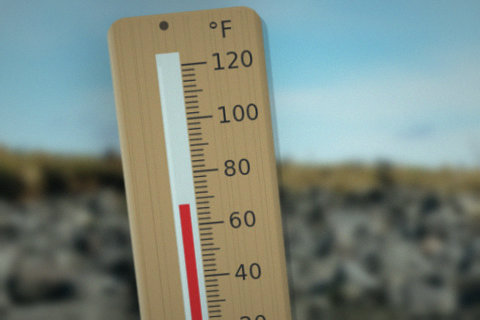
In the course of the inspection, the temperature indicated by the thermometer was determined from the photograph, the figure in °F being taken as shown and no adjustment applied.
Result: 68 °F
